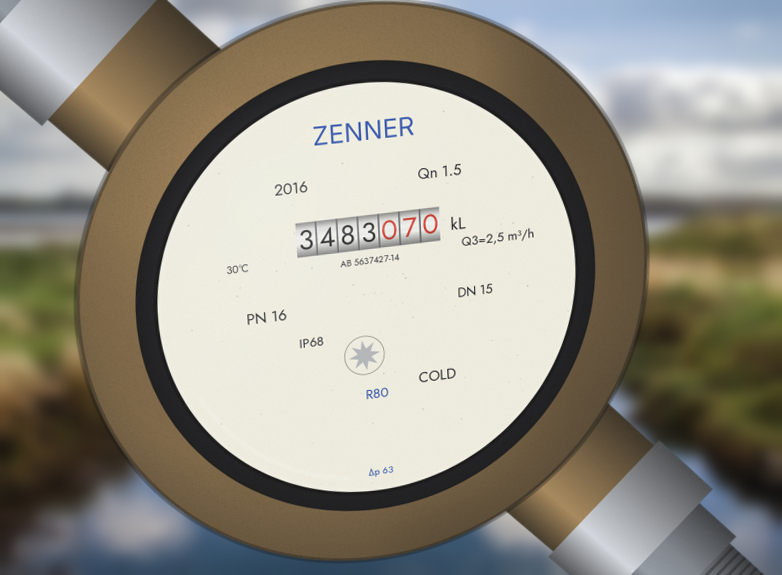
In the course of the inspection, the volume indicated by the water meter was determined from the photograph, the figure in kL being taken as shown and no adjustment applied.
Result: 3483.070 kL
